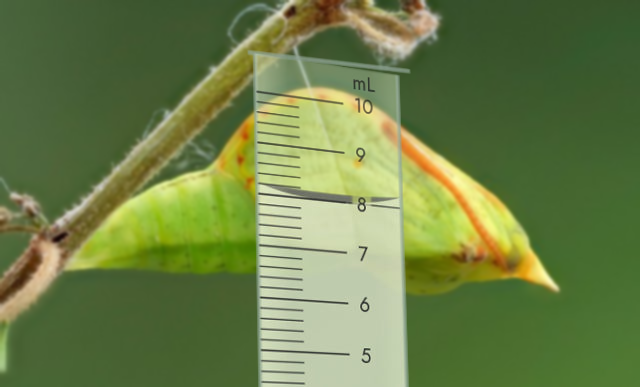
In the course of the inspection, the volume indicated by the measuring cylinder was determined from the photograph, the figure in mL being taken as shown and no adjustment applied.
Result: 8 mL
